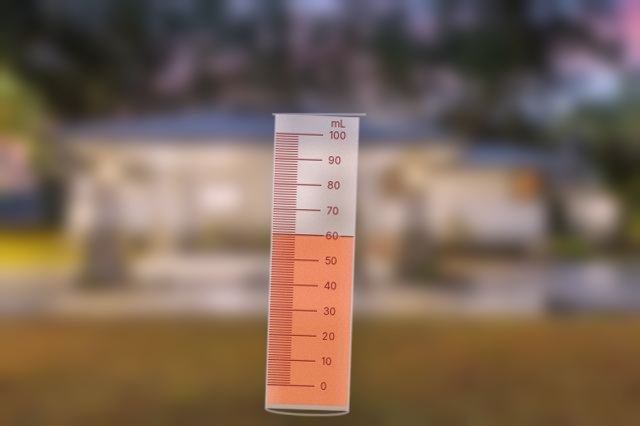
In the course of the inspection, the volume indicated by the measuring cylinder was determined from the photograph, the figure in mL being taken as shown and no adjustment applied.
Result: 60 mL
